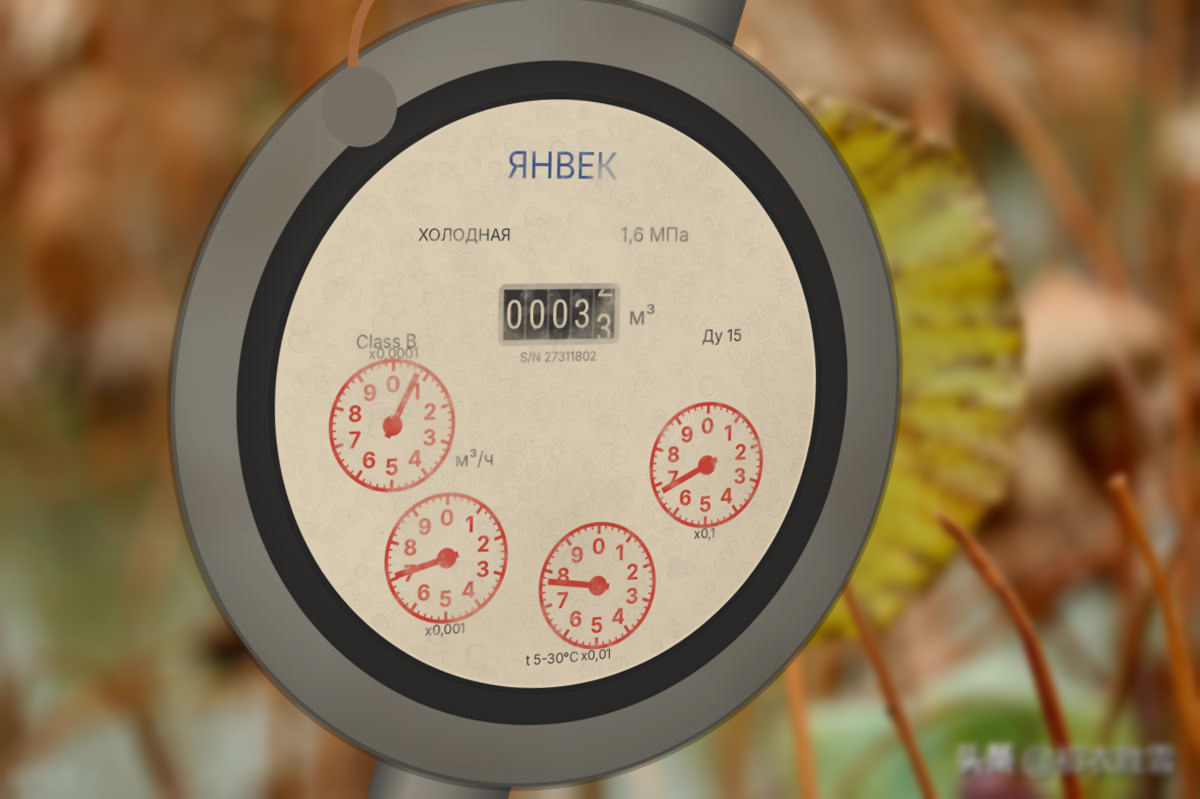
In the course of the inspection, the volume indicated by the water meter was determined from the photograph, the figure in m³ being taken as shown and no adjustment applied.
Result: 32.6770 m³
